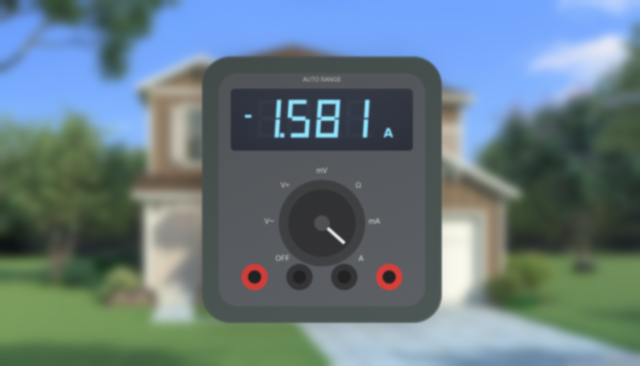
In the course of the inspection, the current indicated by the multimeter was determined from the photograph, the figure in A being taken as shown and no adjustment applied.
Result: -1.581 A
